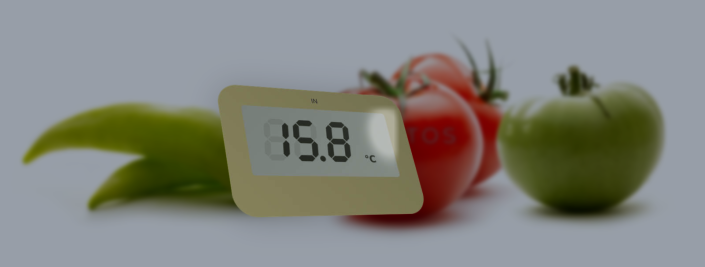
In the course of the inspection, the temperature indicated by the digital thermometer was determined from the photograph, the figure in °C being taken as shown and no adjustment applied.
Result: 15.8 °C
